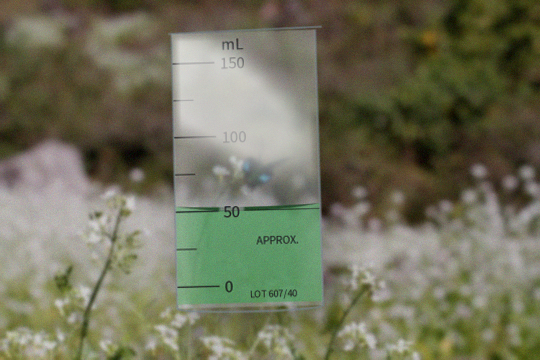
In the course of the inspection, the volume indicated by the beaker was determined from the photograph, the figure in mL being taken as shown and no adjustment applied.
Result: 50 mL
